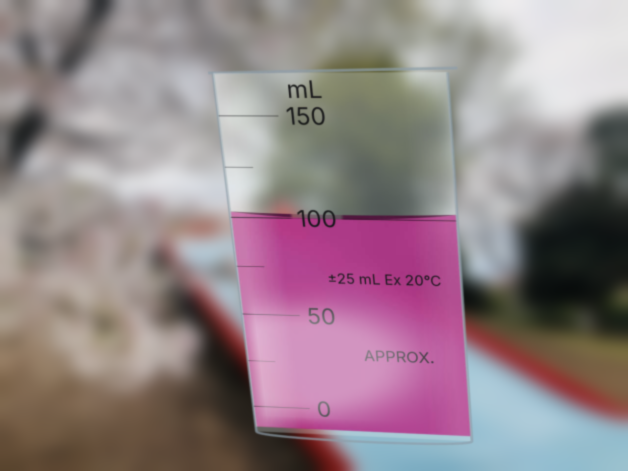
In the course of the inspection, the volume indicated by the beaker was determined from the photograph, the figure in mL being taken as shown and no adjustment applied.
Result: 100 mL
